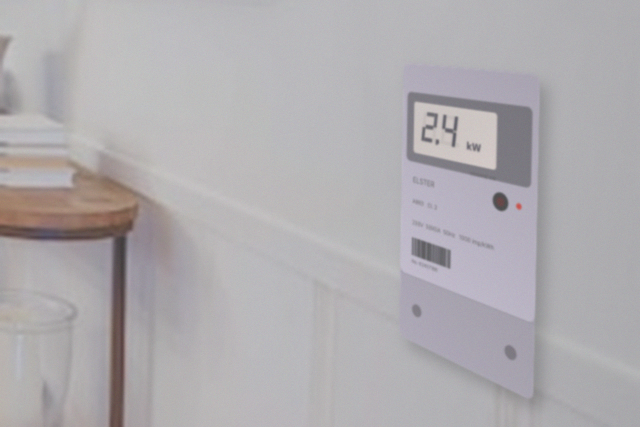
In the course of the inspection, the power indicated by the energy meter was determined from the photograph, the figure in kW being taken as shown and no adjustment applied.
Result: 2.4 kW
